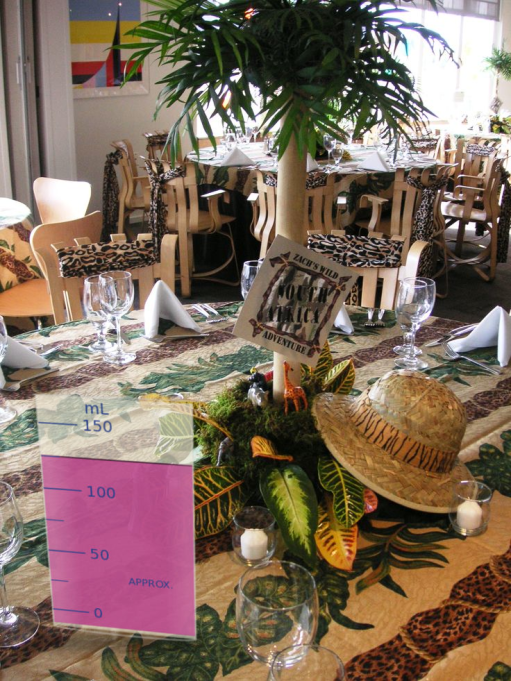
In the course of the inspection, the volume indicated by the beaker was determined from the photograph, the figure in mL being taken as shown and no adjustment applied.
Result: 125 mL
